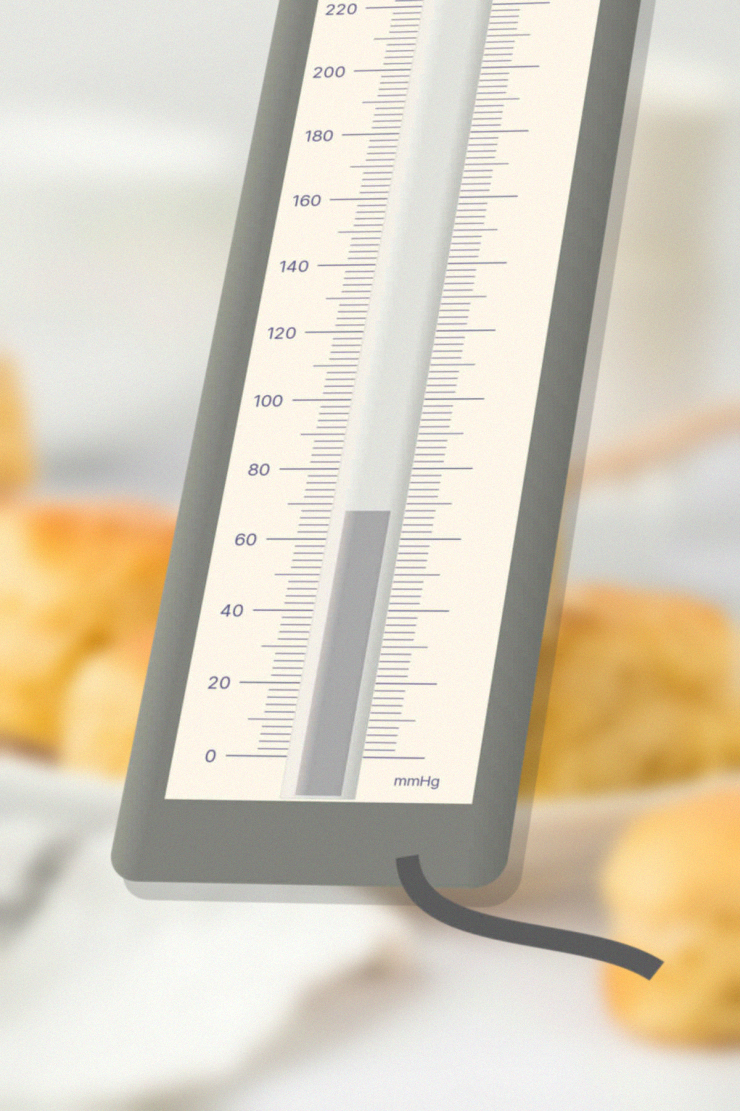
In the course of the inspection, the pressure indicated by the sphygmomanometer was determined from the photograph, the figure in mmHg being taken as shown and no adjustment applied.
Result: 68 mmHg
